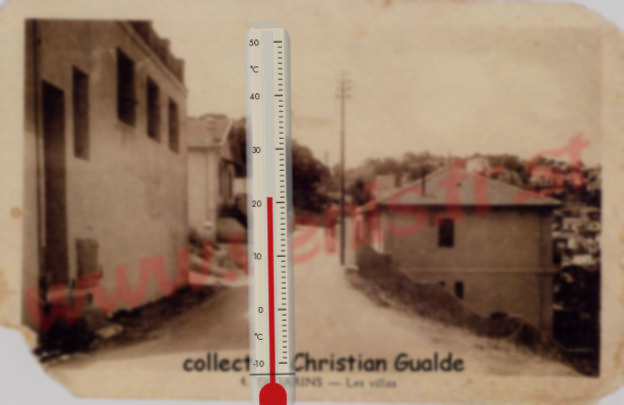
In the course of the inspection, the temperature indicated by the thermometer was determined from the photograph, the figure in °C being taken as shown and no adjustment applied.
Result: 21 °C
